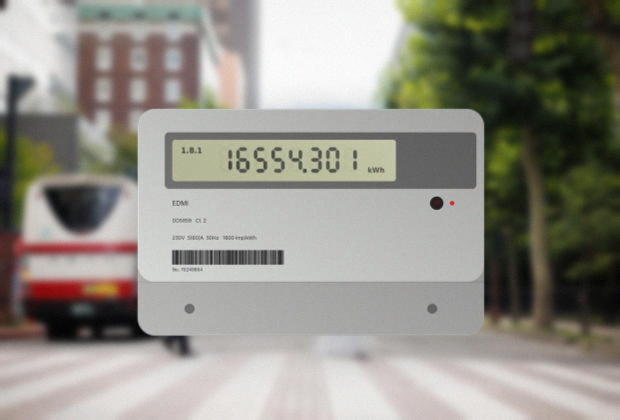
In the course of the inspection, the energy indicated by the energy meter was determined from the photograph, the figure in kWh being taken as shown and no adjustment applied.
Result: 16554.301 kWh
